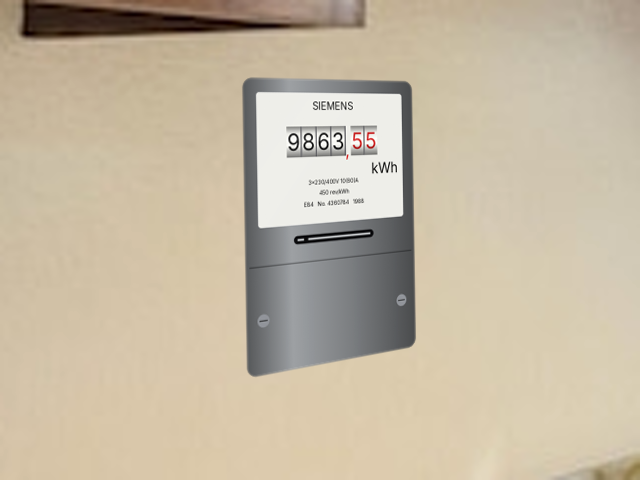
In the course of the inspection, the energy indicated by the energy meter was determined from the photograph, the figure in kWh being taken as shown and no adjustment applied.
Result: 9863.55 kWh
